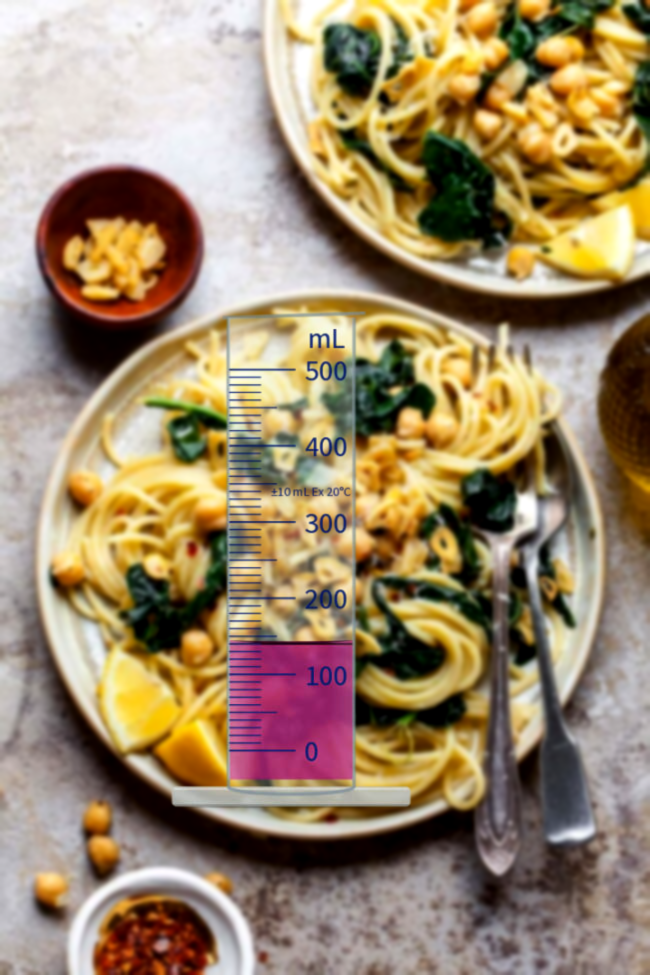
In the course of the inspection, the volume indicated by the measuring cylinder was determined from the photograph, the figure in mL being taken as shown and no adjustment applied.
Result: 140 mL
